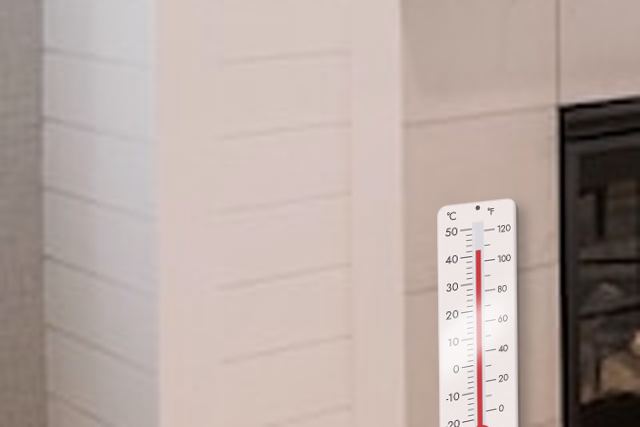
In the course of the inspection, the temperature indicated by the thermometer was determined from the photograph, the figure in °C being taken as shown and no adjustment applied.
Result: 42 °C
